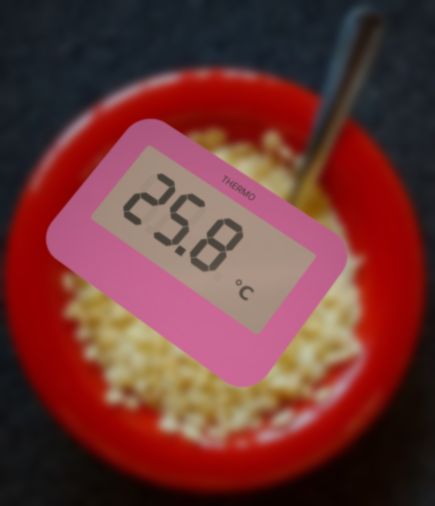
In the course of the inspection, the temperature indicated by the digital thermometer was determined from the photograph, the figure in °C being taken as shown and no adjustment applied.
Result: 25.8 °C
